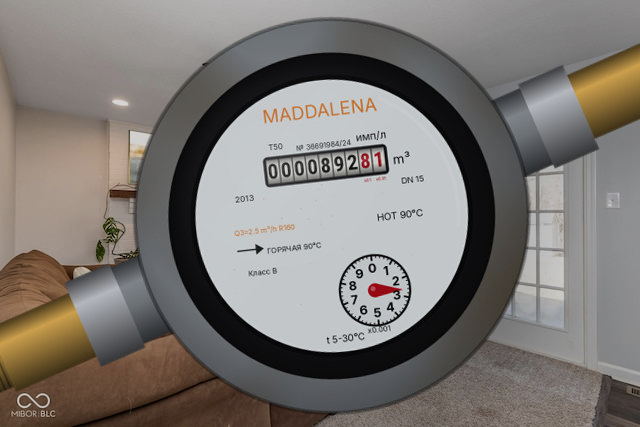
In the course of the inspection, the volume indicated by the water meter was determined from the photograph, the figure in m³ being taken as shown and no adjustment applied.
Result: 892.812 m³
